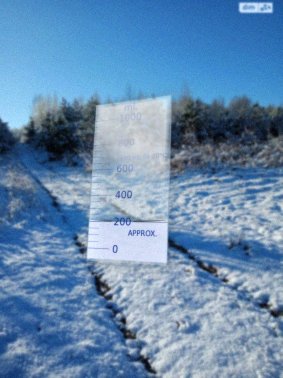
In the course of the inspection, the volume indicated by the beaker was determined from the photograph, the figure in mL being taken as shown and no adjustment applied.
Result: 200 mL
